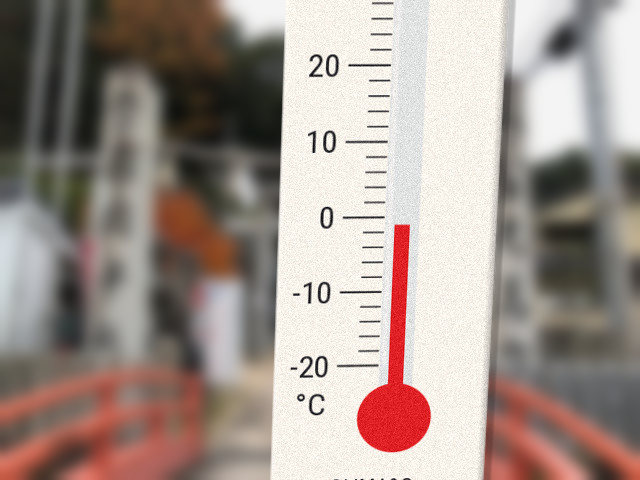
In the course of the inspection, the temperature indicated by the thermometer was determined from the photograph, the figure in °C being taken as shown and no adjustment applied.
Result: -1 °C
